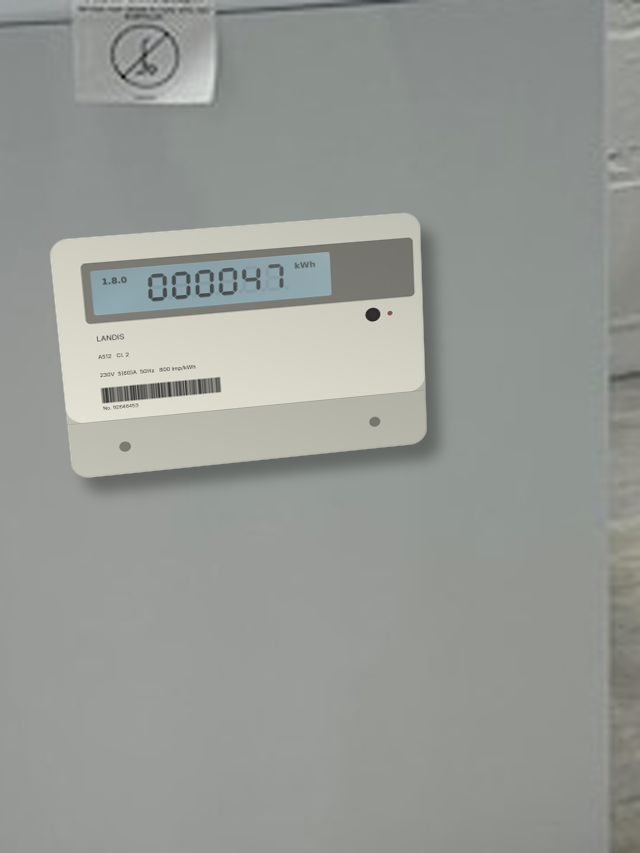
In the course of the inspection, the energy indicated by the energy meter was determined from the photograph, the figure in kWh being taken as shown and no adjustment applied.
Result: 47 kWh
